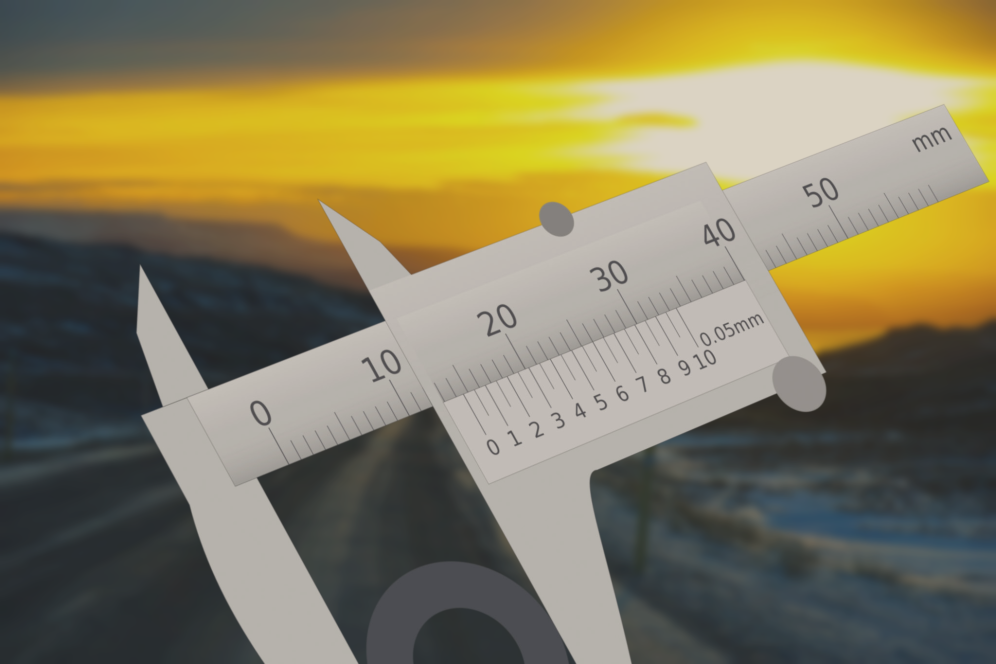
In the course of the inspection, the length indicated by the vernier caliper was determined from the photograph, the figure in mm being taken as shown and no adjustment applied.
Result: 14.6 mm
